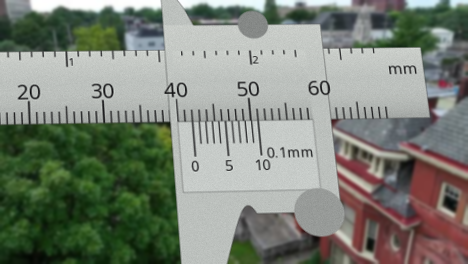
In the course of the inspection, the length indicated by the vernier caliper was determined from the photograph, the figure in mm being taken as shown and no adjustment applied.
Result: 42.0 mm
